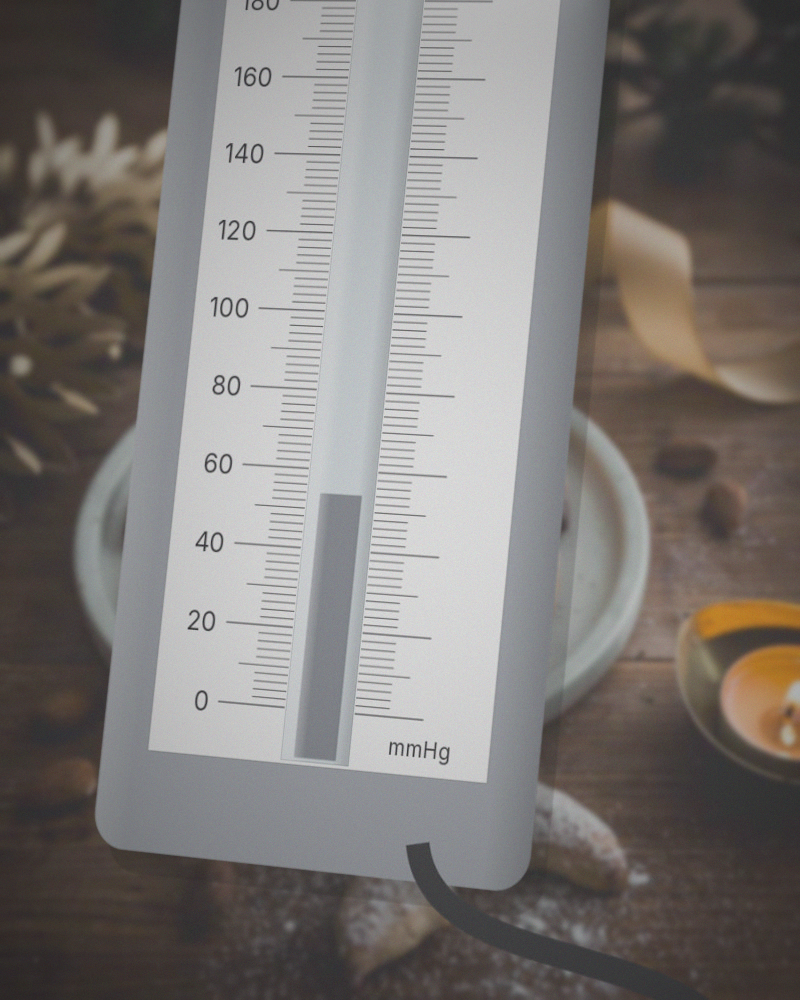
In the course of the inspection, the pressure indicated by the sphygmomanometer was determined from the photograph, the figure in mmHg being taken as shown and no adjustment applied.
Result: 54 mmHg
